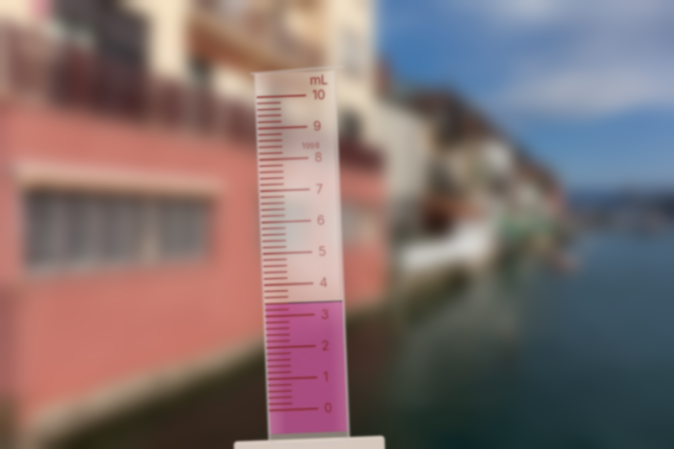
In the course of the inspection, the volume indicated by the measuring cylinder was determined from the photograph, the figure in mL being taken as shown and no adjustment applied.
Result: 3.4 mL
